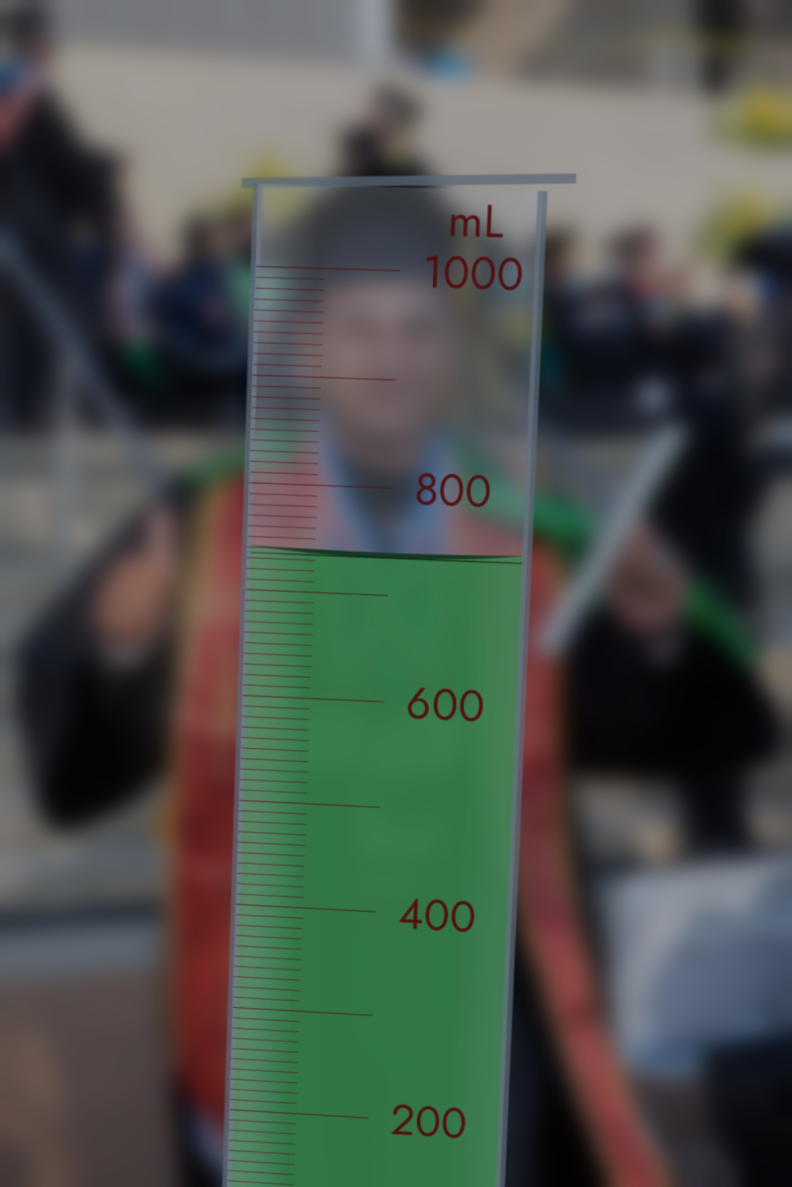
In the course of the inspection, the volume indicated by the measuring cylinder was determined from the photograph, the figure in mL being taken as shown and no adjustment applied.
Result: 735 mL
